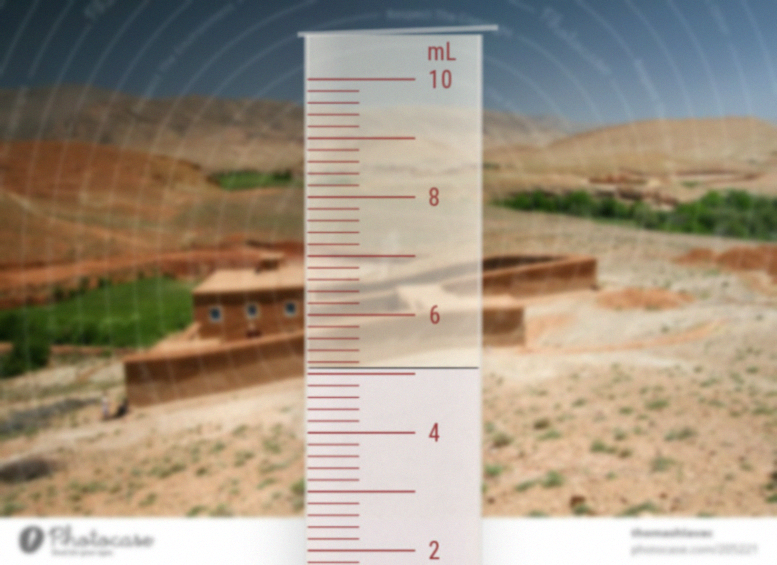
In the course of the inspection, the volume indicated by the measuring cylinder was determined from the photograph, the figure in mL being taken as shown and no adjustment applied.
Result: 5.1 mL
